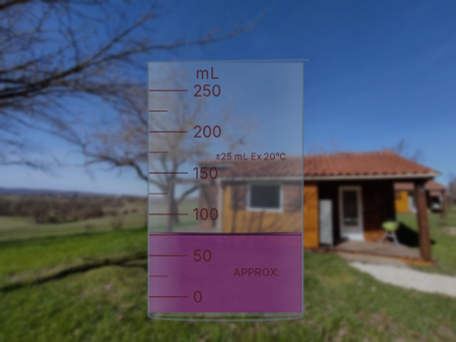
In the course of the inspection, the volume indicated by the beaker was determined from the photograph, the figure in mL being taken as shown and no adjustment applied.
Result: 75 mL
